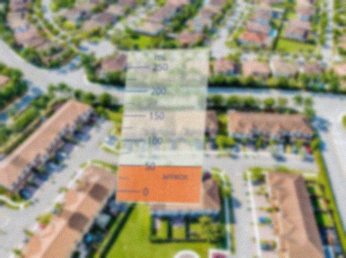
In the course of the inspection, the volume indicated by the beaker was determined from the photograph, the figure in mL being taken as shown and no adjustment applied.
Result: 50 mL
